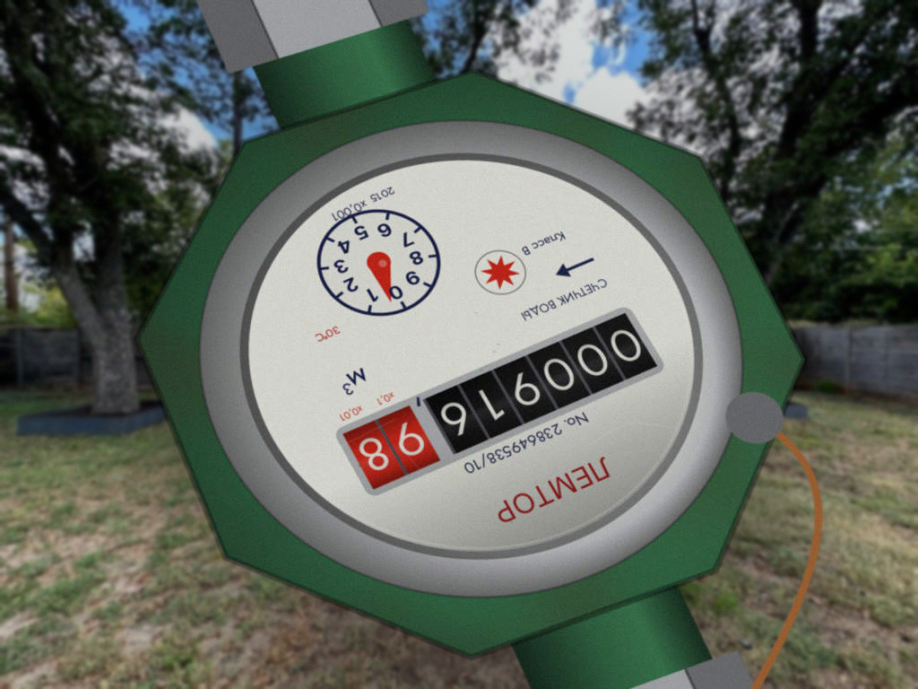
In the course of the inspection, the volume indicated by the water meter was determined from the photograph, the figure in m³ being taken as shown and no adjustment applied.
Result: 916.980 m³
